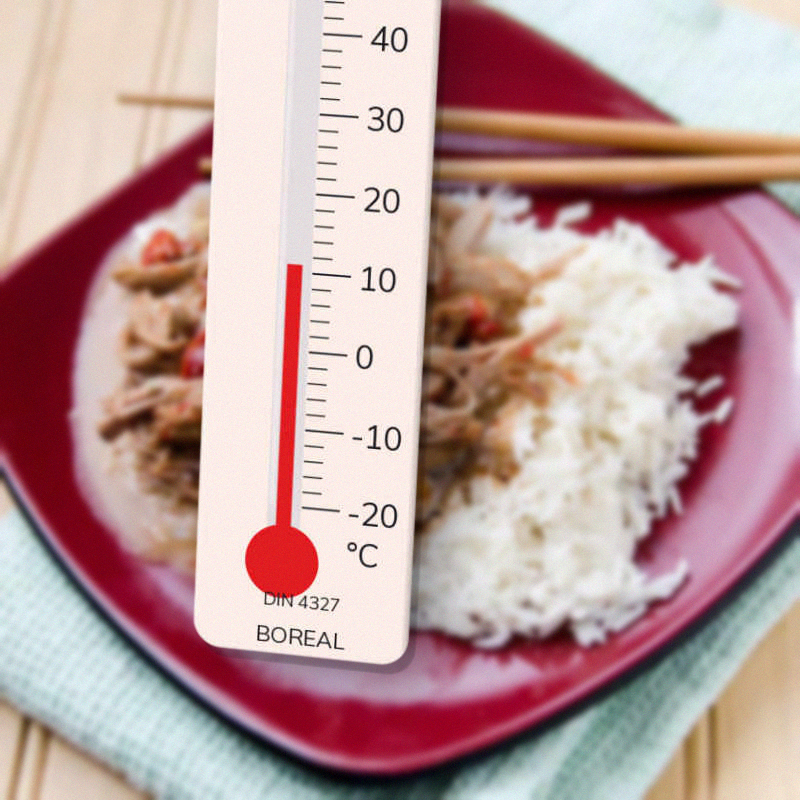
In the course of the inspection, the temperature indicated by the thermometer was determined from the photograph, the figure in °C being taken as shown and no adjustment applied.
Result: 11 °C
